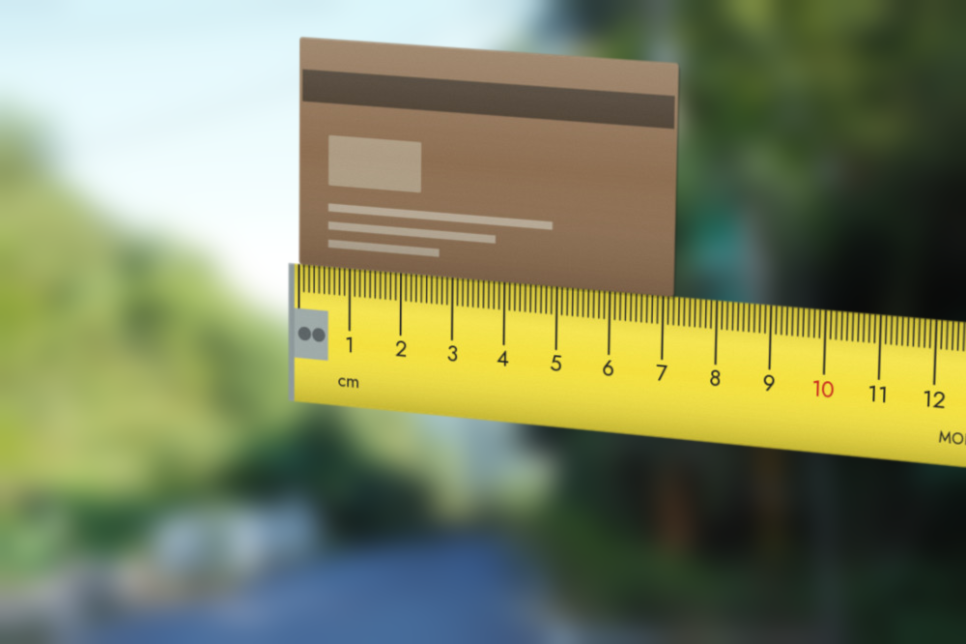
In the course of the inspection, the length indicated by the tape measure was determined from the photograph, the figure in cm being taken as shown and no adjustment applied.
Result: 7.2 cm
